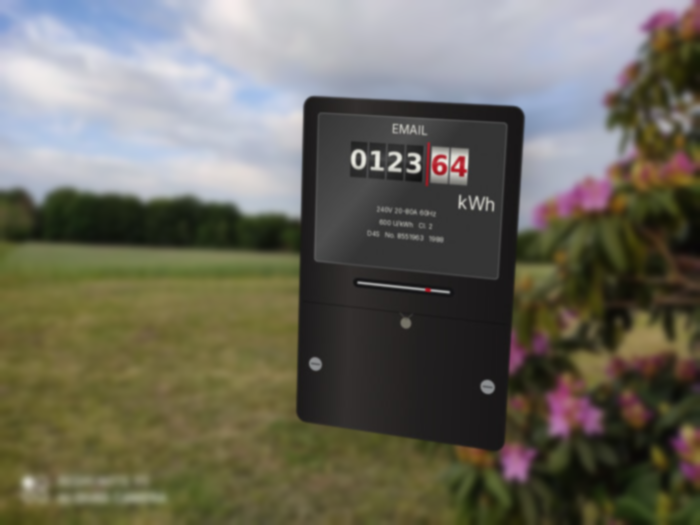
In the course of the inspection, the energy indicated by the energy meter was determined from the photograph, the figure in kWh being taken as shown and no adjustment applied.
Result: 123.64 kWh
